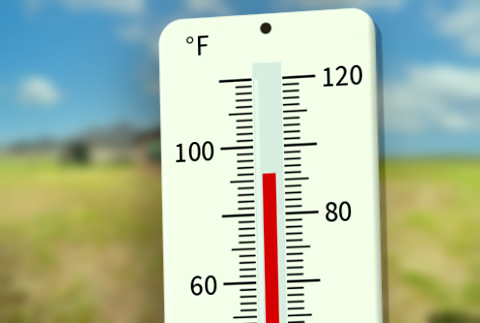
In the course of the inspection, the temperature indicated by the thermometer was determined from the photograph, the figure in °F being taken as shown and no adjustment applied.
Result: 92 °F
